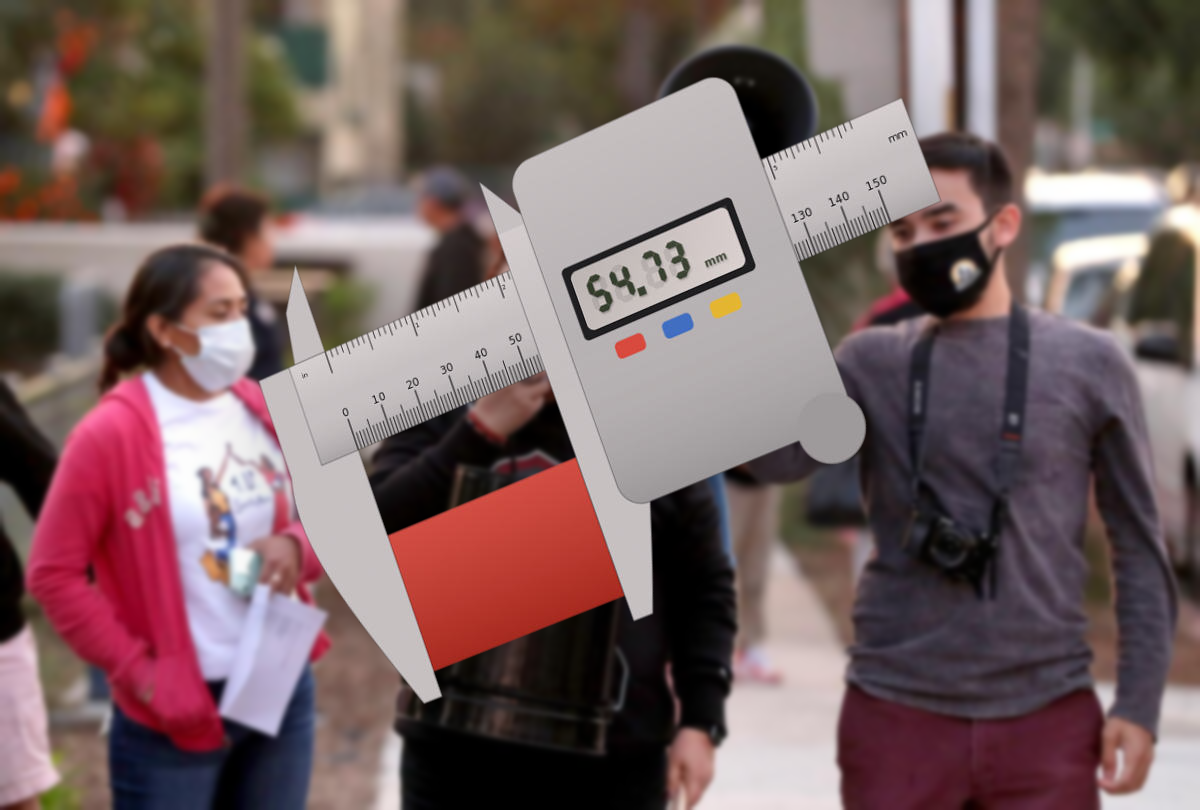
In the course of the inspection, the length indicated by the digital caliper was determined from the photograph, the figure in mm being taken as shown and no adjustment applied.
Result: 54.73 mm
